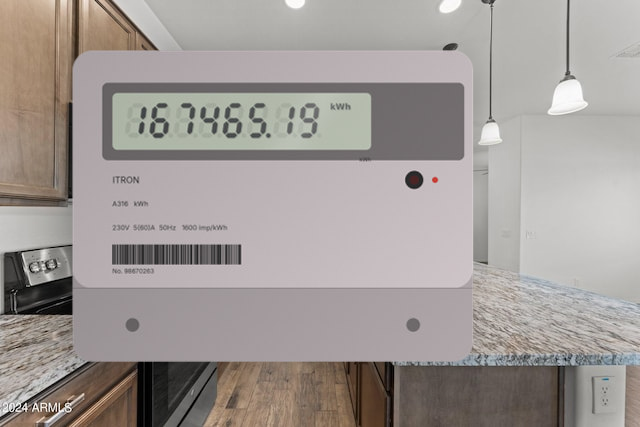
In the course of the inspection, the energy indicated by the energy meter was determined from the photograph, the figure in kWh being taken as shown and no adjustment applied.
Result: 167465.19 kWh
